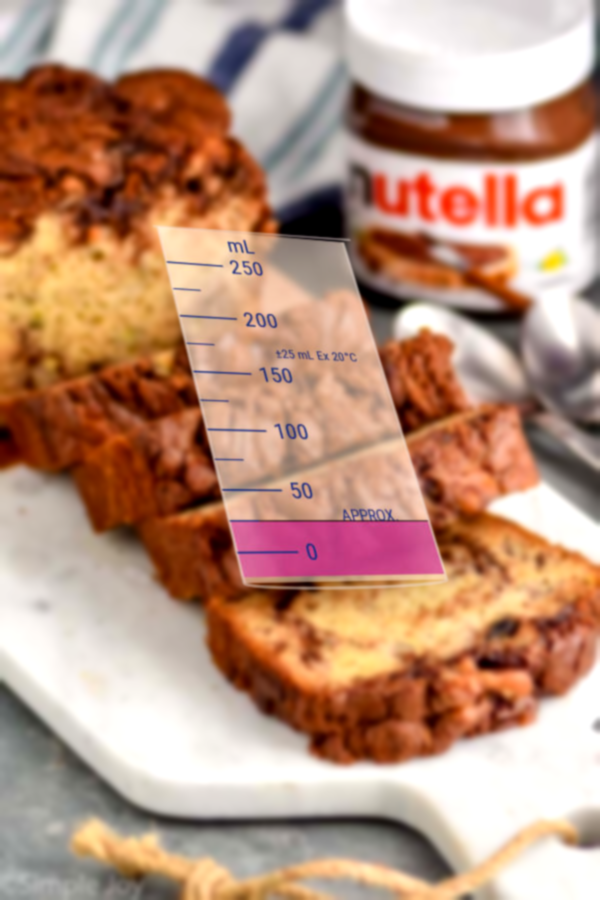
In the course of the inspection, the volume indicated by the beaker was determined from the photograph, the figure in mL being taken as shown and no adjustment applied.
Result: 25 mL
